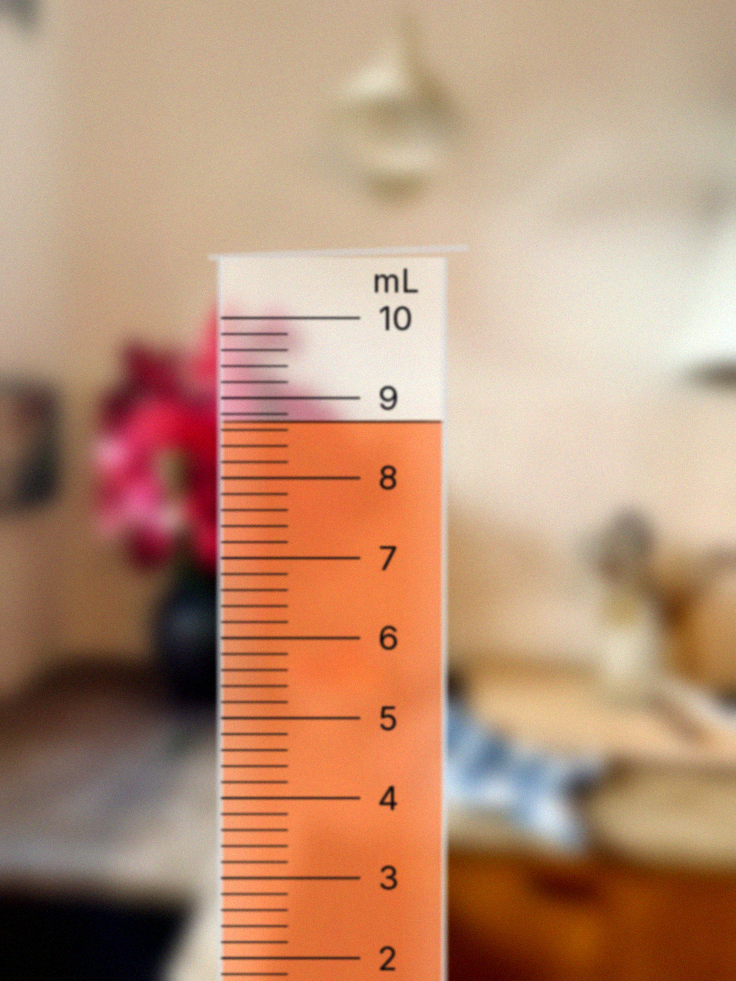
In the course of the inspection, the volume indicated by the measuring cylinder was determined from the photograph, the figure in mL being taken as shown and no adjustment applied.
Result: 8.7 mL
